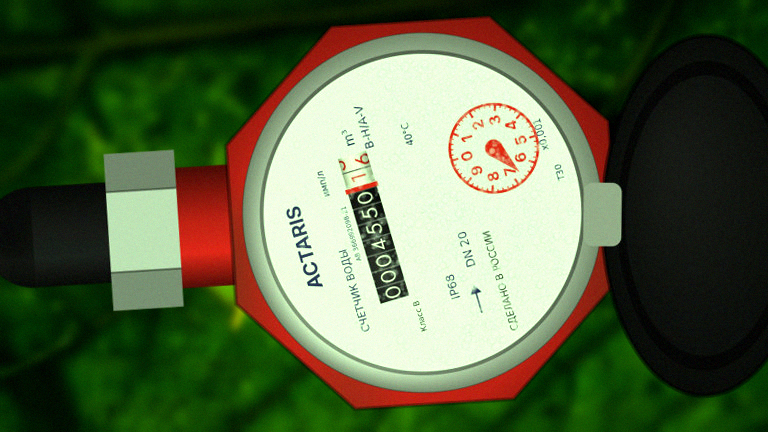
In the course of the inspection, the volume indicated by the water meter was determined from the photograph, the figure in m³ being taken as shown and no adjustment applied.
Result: 4550.156 m³
